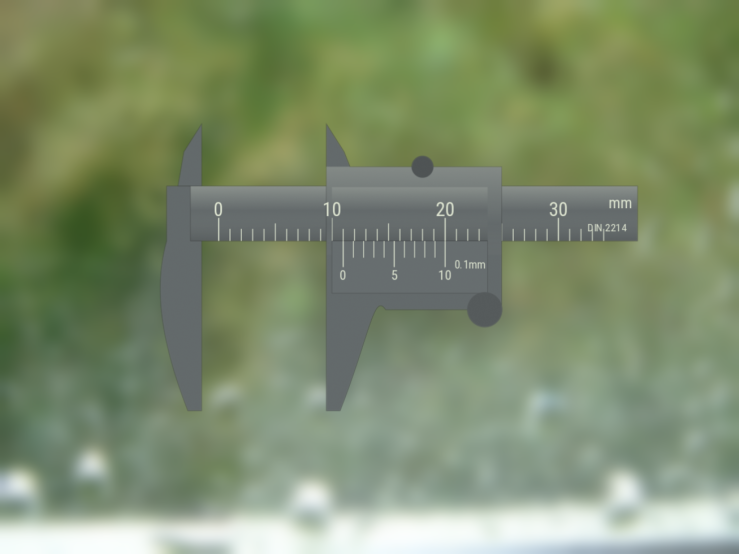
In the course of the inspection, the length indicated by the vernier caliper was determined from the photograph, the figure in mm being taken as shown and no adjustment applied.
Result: 11.0 mm
